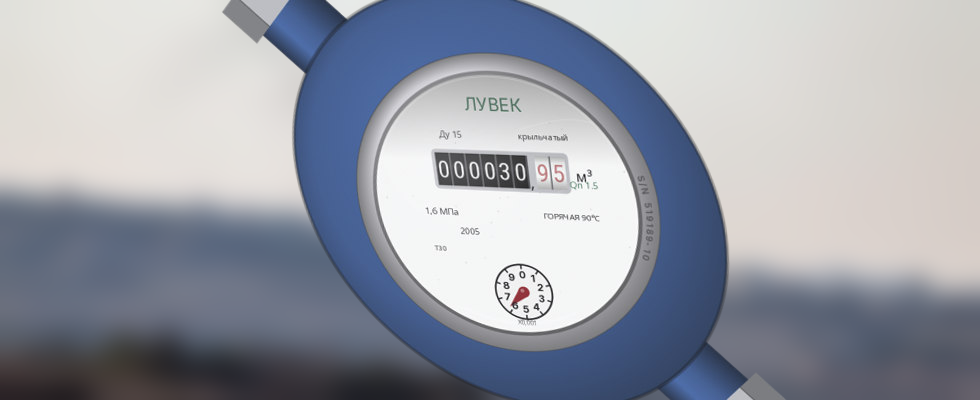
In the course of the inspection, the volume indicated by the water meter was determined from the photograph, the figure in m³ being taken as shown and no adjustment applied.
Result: 30.956 m³
